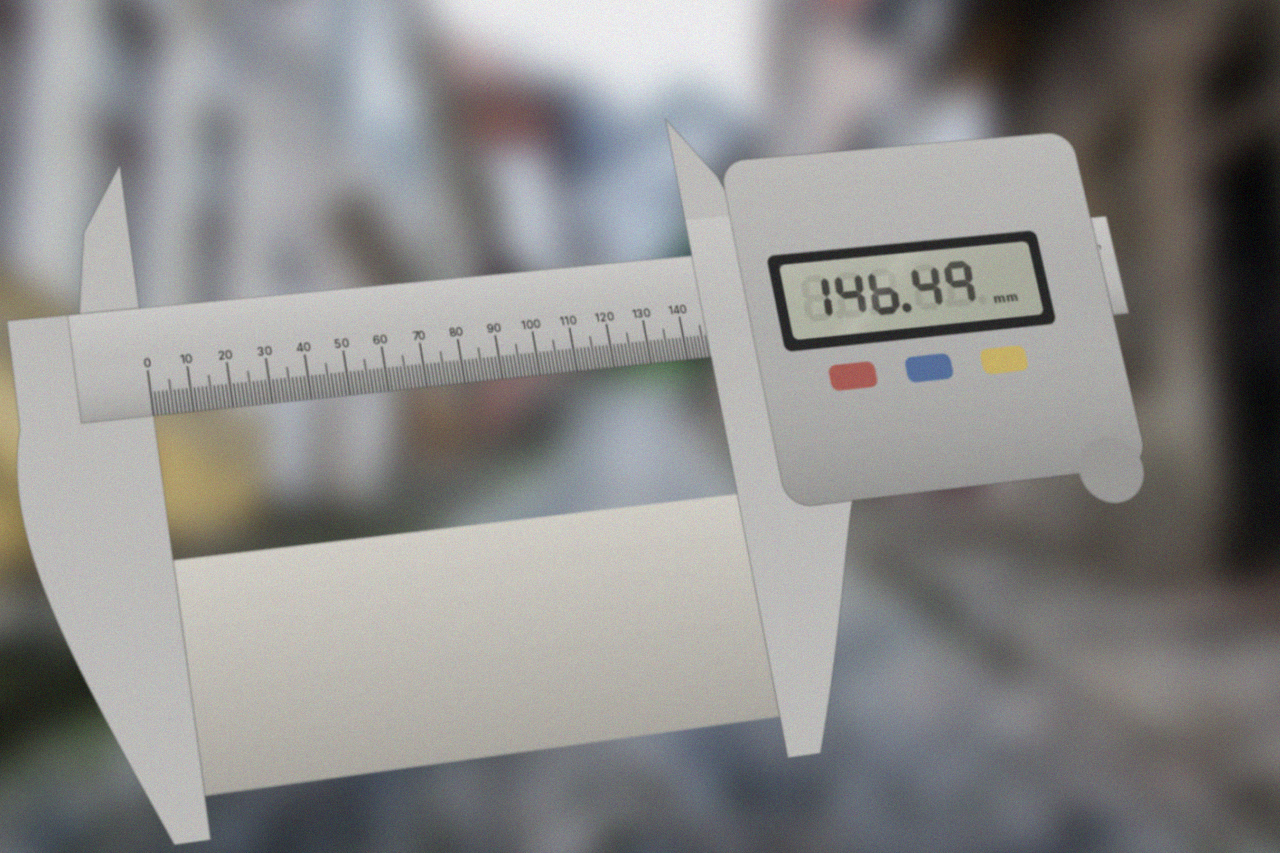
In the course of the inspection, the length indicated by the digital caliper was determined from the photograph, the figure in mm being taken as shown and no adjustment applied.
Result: 146.49 mm
